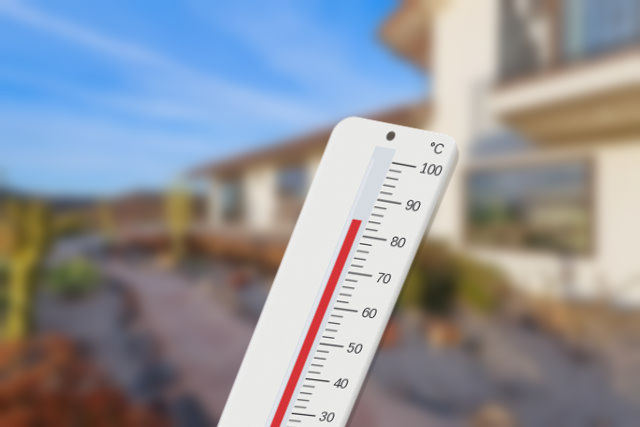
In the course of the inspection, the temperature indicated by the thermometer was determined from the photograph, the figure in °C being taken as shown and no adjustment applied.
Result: 84 °C
